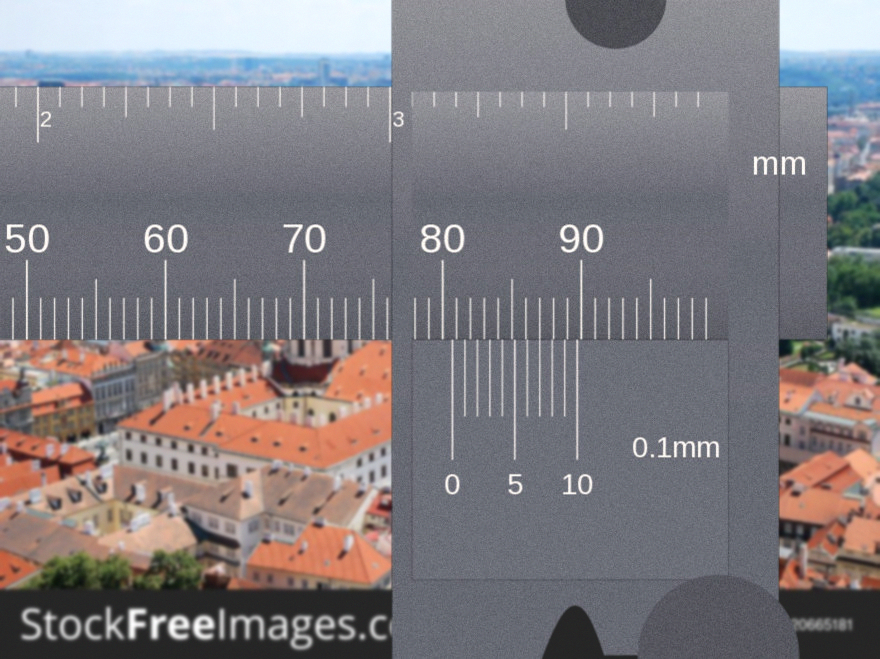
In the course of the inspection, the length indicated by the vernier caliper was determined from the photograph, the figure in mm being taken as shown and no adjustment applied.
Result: 80.7 mm
